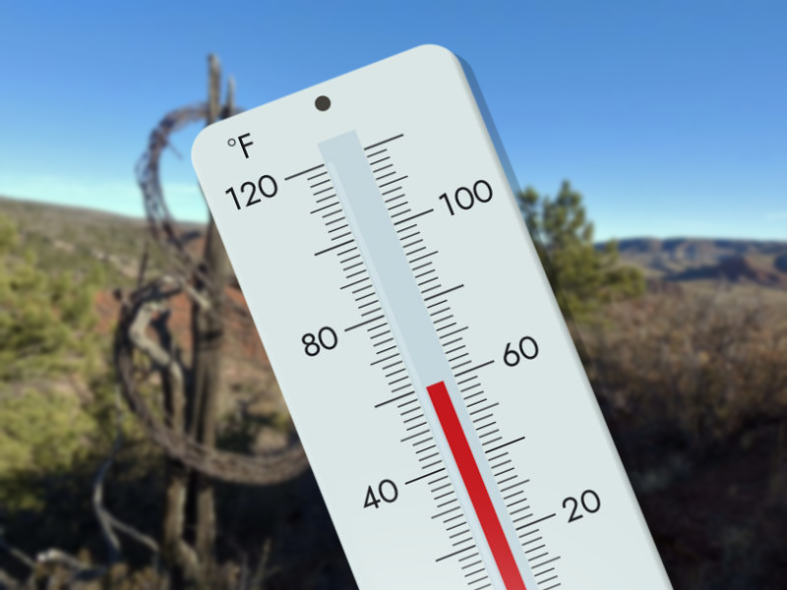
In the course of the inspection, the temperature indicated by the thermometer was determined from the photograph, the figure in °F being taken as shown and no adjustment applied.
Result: 60 °F
